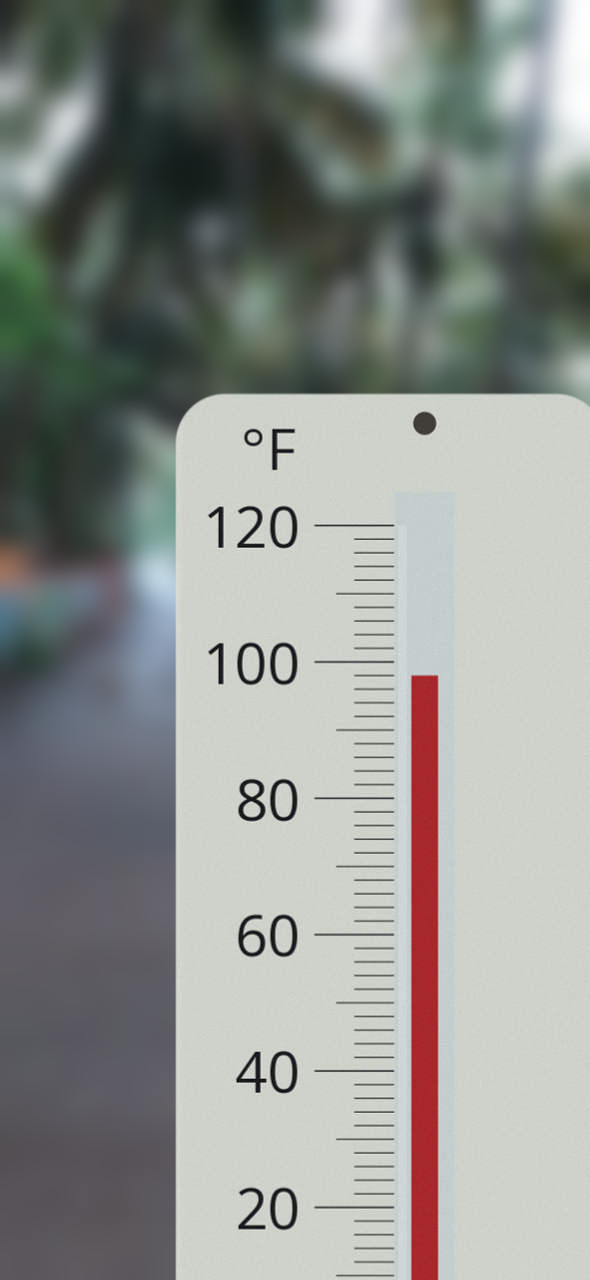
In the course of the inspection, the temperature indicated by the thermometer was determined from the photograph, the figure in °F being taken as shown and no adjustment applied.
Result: 98 °F
